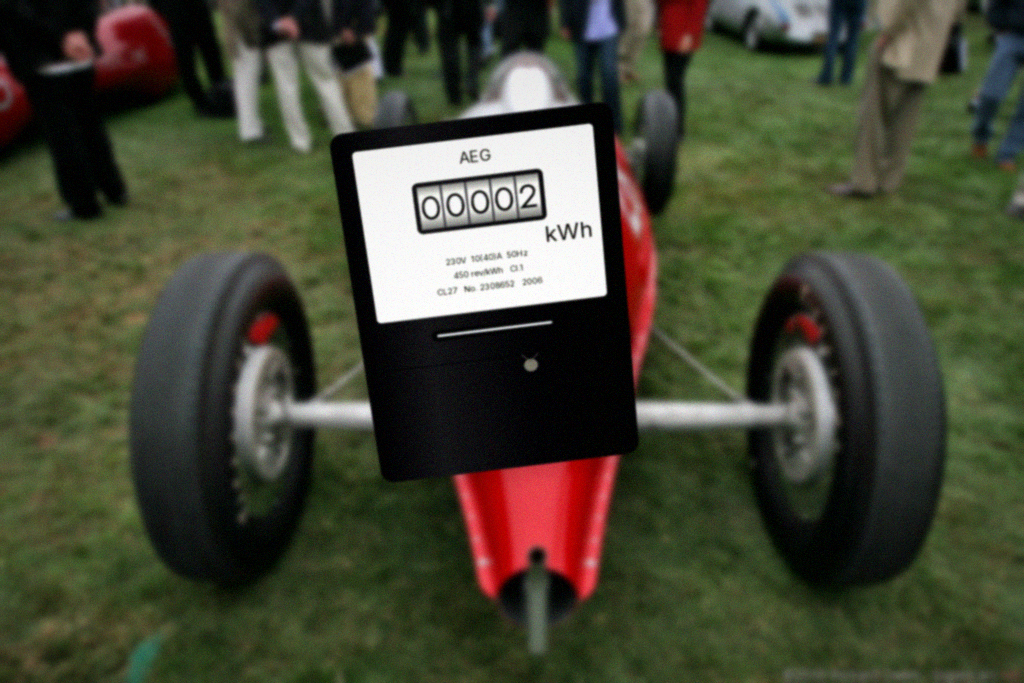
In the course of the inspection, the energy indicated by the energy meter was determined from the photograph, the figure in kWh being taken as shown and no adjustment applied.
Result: 2 kWh
